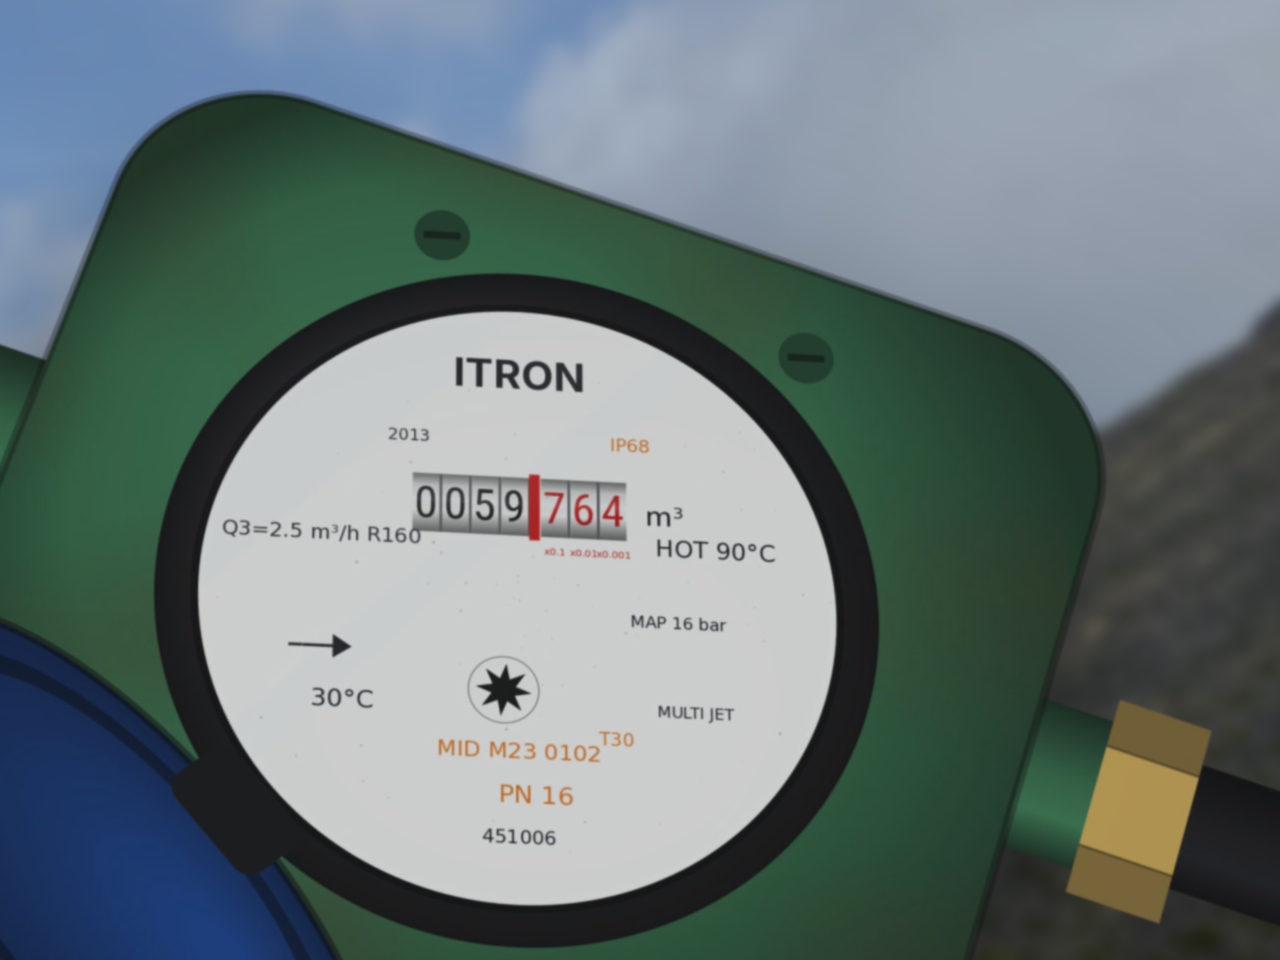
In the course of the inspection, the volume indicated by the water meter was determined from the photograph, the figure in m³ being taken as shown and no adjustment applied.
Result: 59.764 m³
